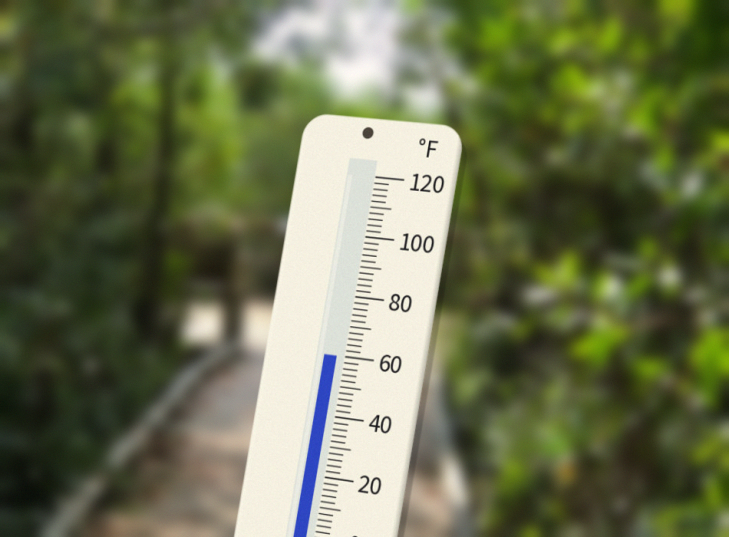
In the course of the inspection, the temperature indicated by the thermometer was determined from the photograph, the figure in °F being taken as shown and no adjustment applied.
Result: 60 °F
